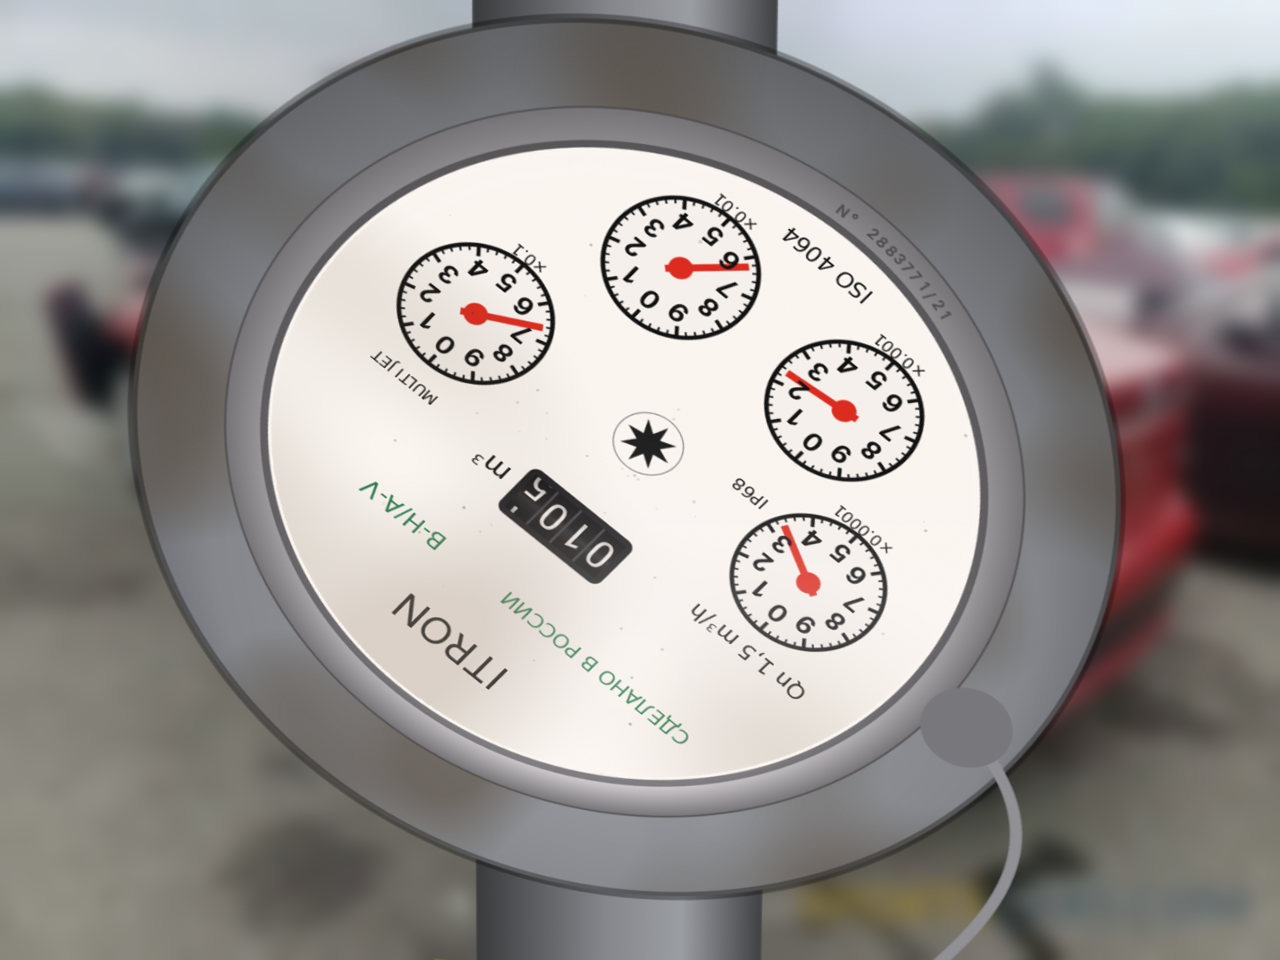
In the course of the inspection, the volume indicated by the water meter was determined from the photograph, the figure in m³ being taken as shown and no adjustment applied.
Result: 104.6623 m³
